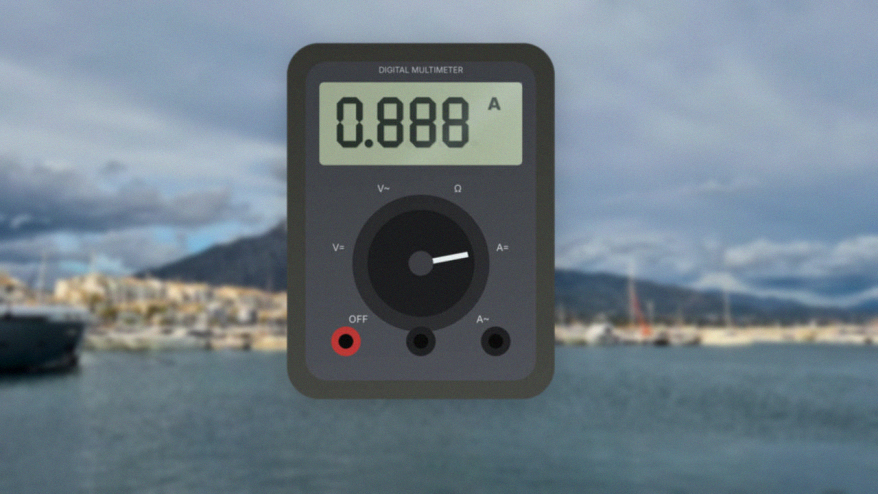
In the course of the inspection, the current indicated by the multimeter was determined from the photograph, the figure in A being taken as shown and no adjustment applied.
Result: 0.888 A
